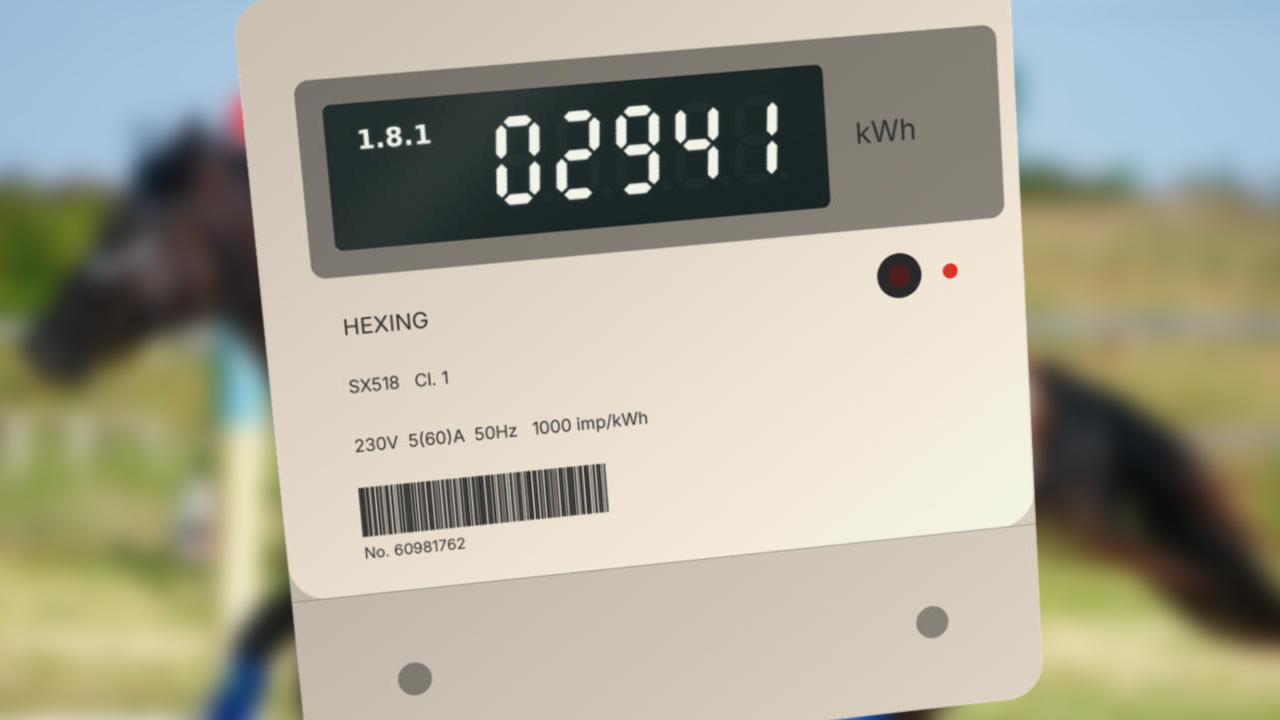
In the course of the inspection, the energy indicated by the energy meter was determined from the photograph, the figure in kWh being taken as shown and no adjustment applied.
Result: 2941 kWh
